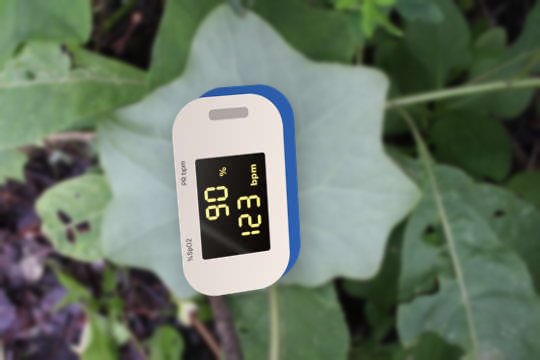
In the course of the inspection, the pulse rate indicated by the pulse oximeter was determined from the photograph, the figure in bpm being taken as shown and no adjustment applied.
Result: 123 bpm
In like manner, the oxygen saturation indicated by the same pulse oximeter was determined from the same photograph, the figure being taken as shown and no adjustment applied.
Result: 90 %
